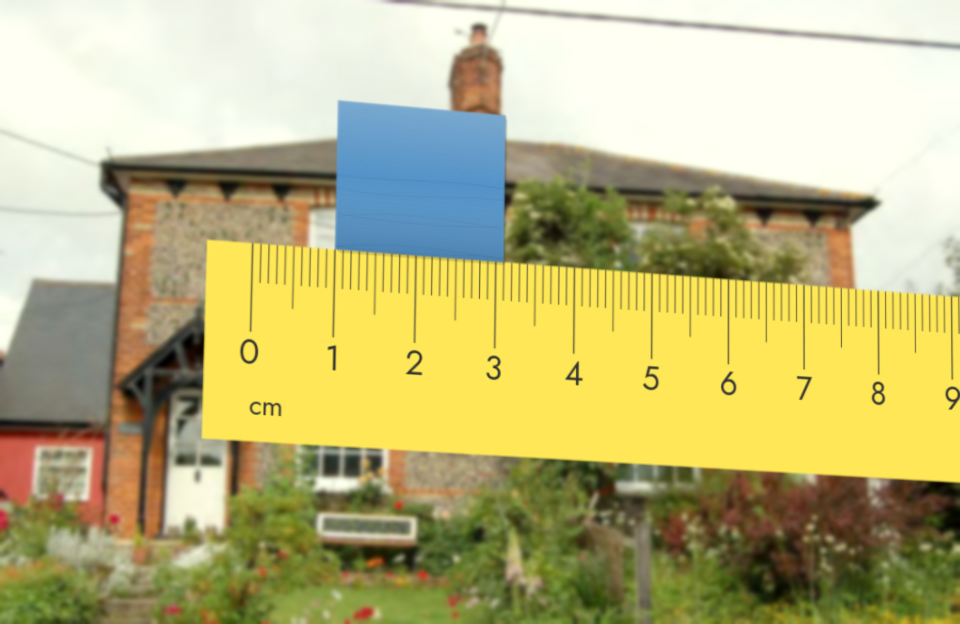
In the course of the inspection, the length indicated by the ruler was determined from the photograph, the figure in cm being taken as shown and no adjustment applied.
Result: 2.1 cm
